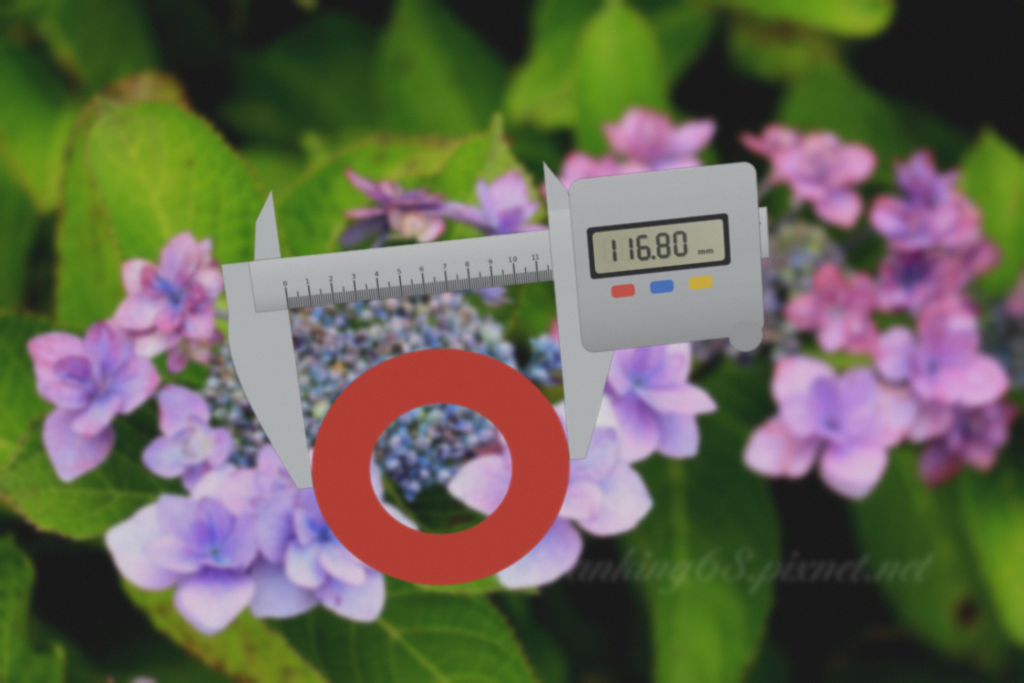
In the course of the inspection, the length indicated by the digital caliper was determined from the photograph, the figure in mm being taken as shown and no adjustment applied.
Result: 116.80 mm
